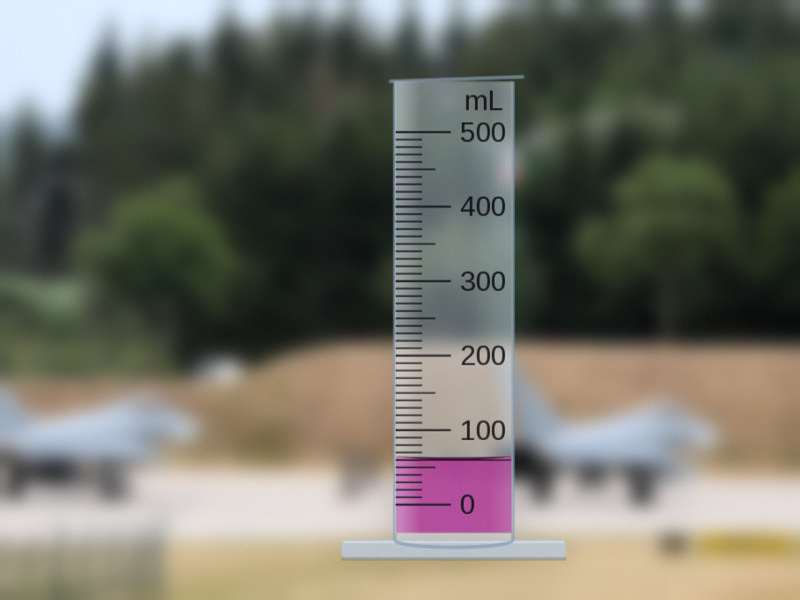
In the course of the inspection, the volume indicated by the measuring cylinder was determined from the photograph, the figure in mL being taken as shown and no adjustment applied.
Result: 60 mL
